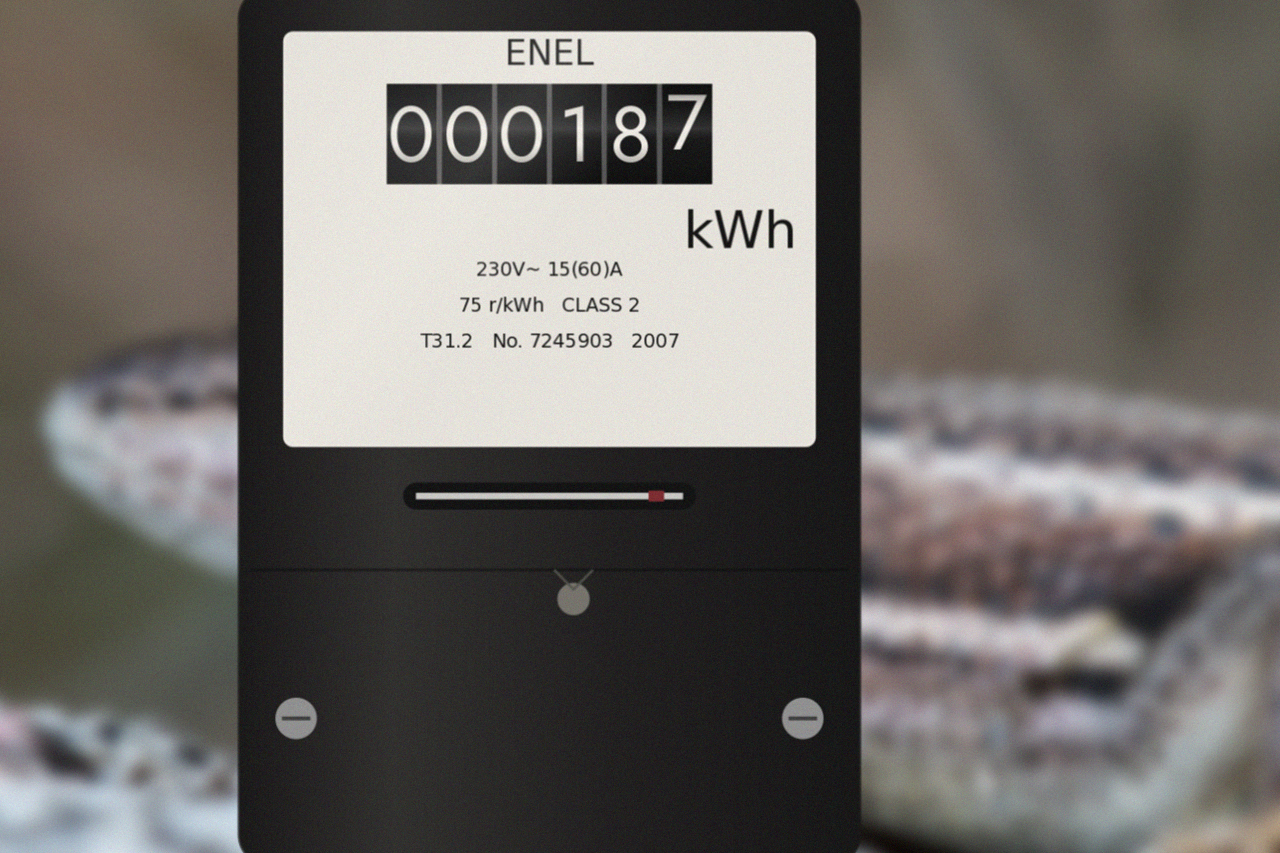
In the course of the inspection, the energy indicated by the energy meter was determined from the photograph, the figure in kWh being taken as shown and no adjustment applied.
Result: 187 kWh
